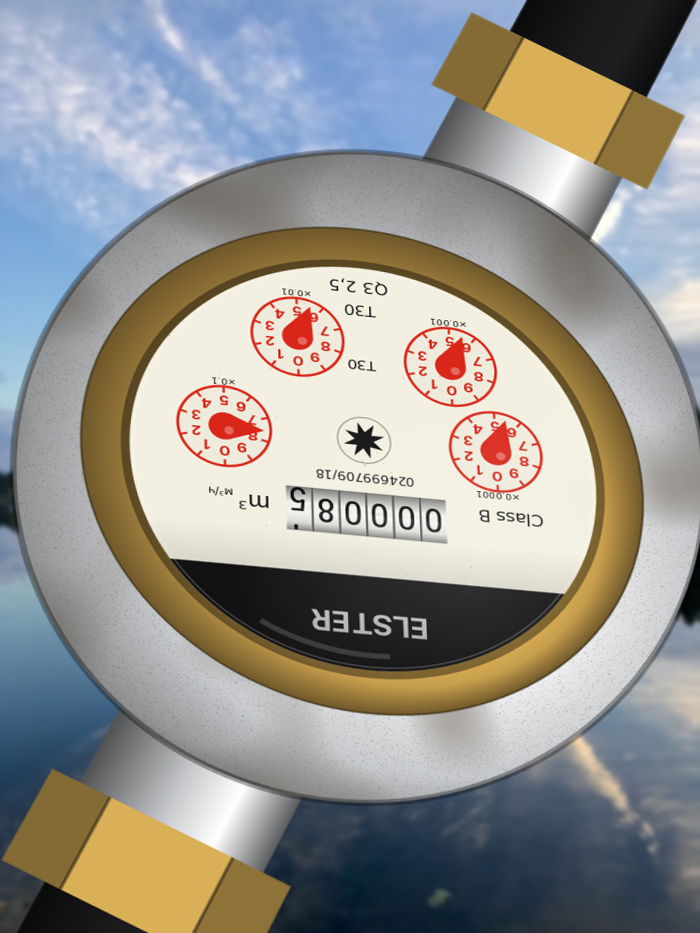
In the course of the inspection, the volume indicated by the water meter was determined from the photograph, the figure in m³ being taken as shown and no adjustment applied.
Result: 84.7555 m³
